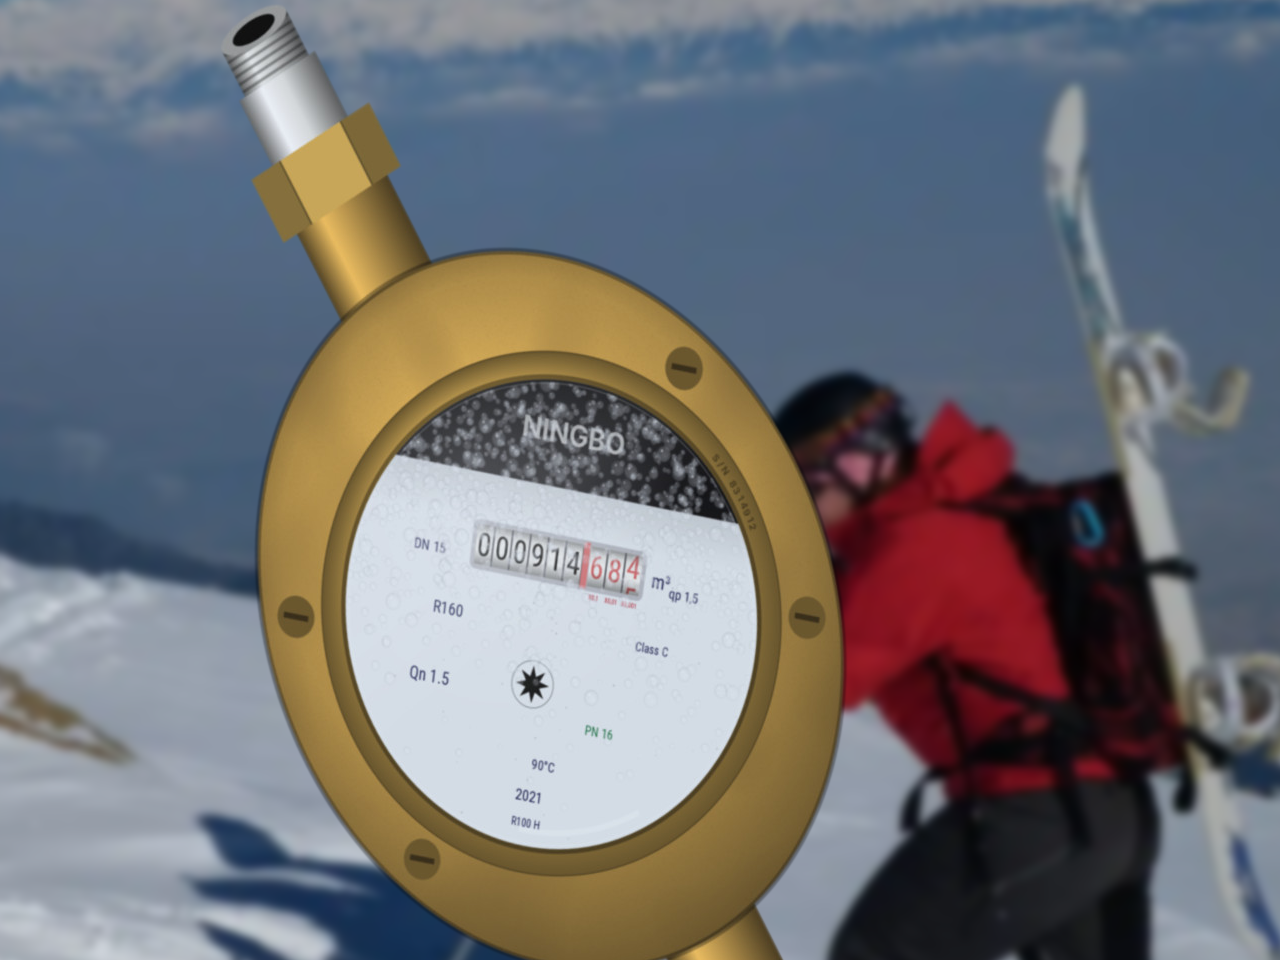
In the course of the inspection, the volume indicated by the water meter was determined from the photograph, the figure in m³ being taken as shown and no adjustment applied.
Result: 914.684 m³
